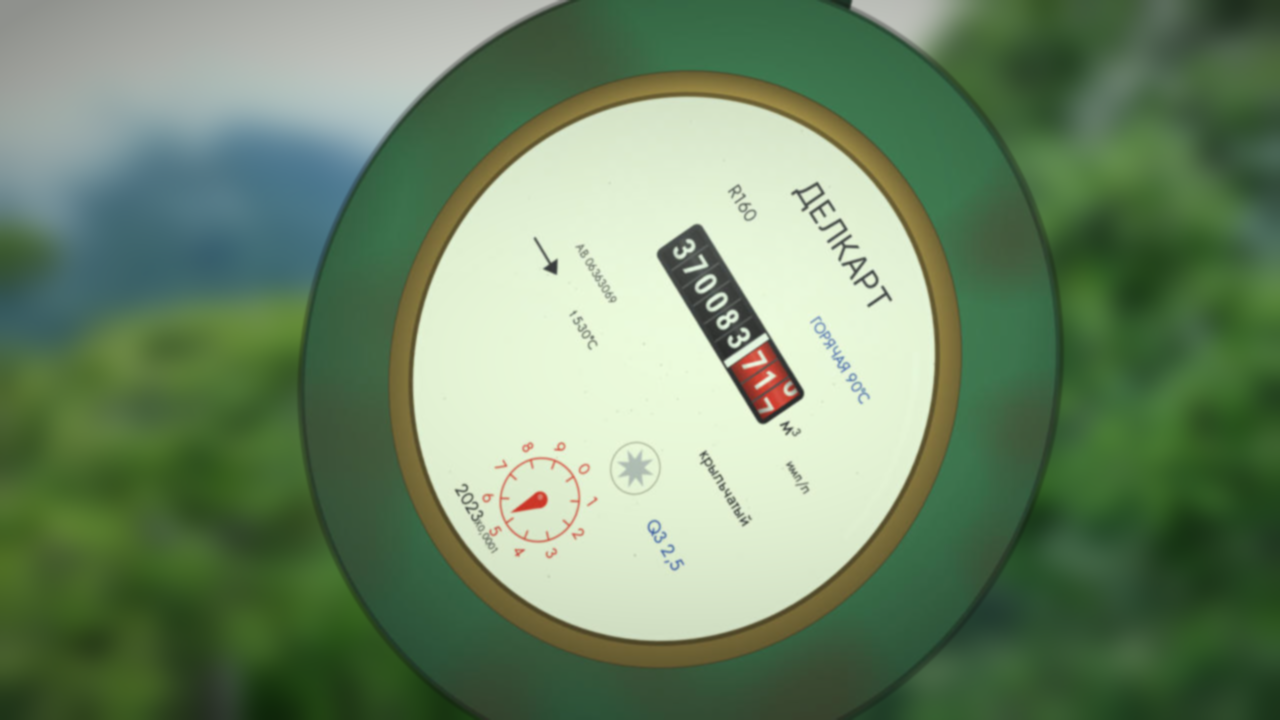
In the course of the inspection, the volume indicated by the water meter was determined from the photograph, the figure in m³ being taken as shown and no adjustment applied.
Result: 370083.7165 m³
